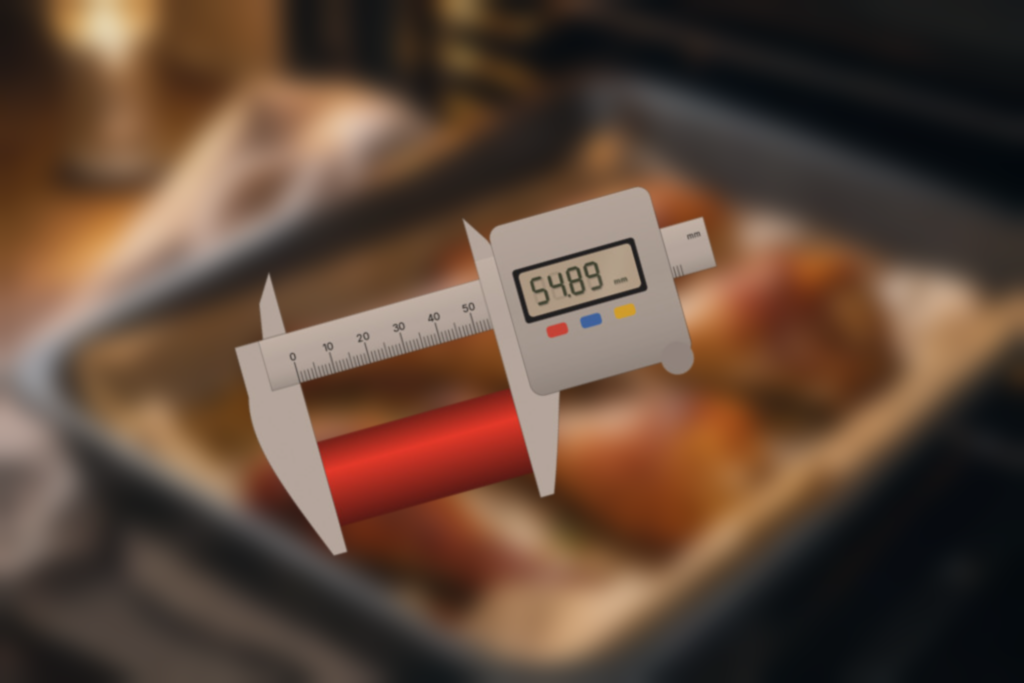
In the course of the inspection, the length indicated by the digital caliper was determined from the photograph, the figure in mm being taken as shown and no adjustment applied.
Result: 54.89 mm
